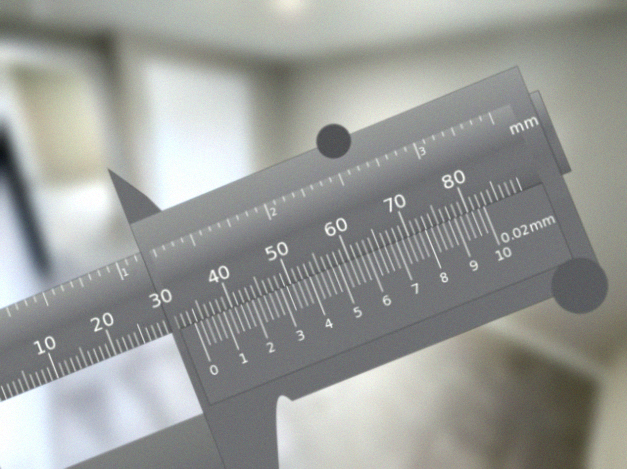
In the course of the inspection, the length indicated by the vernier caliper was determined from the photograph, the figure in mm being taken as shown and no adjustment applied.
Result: 33.6 mm
